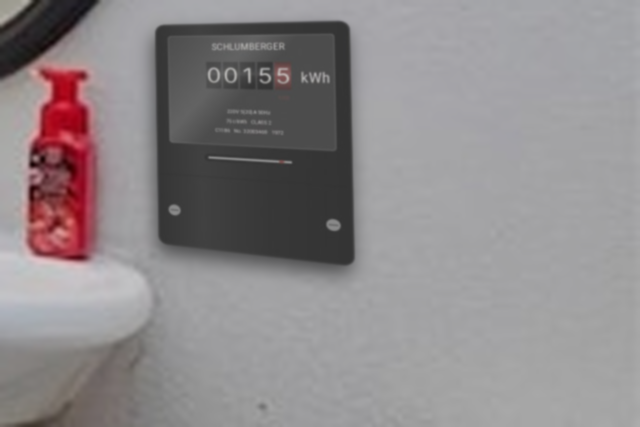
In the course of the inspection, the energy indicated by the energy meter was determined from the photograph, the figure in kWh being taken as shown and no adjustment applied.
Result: 15.5 kWh
